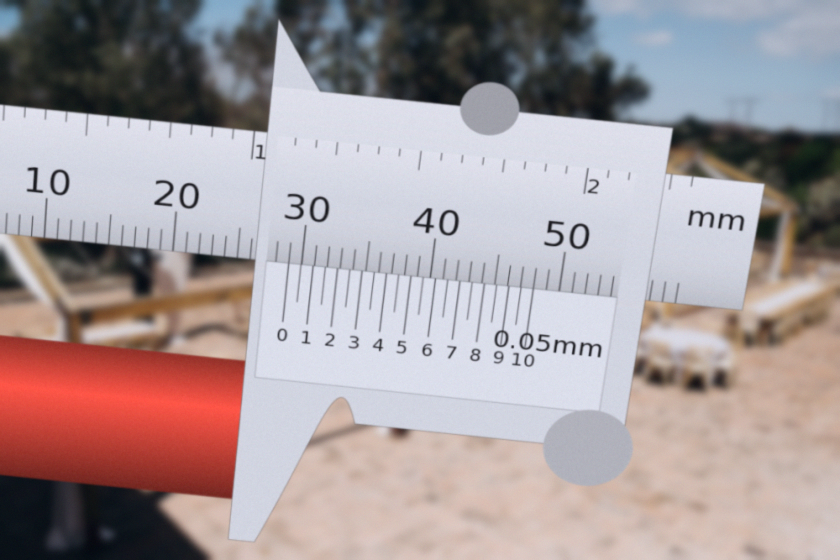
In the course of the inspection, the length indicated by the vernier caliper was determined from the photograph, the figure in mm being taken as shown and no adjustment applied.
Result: 29.0 mm
